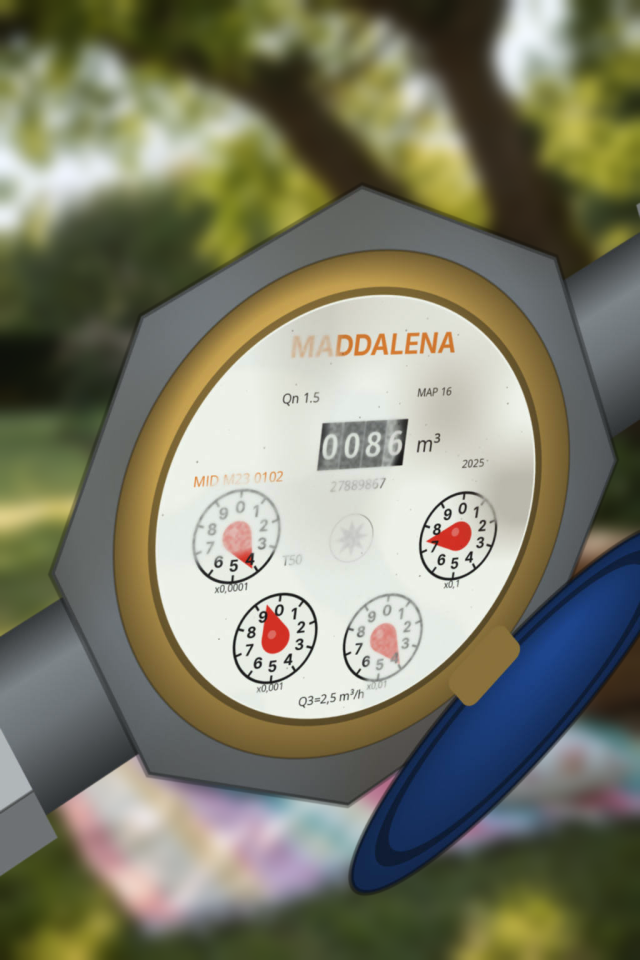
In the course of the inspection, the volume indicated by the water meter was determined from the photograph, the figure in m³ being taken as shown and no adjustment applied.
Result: 86.7394 m³
